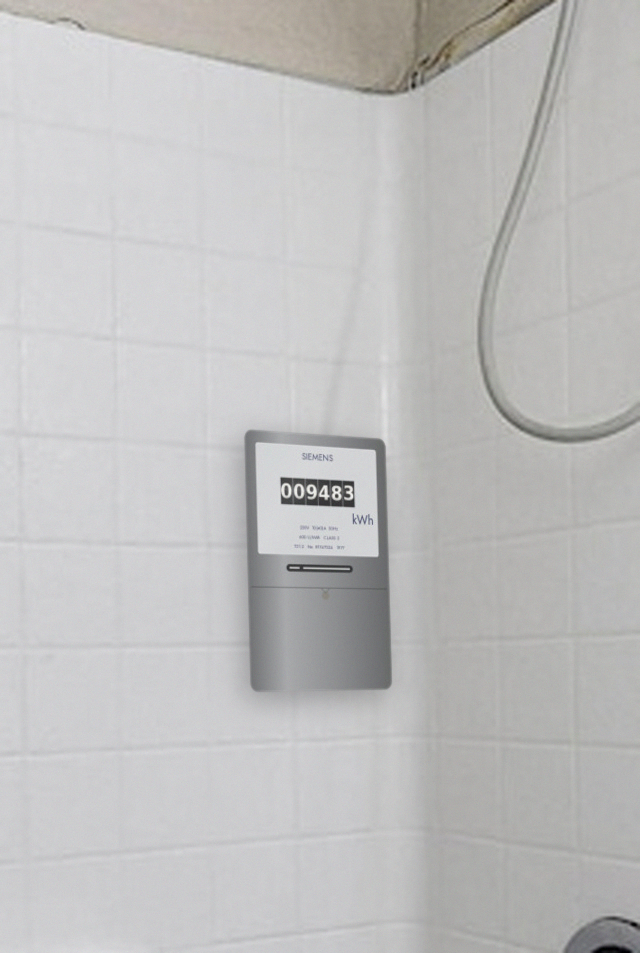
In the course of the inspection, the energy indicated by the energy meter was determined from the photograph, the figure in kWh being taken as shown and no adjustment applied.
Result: 9483 kWh
